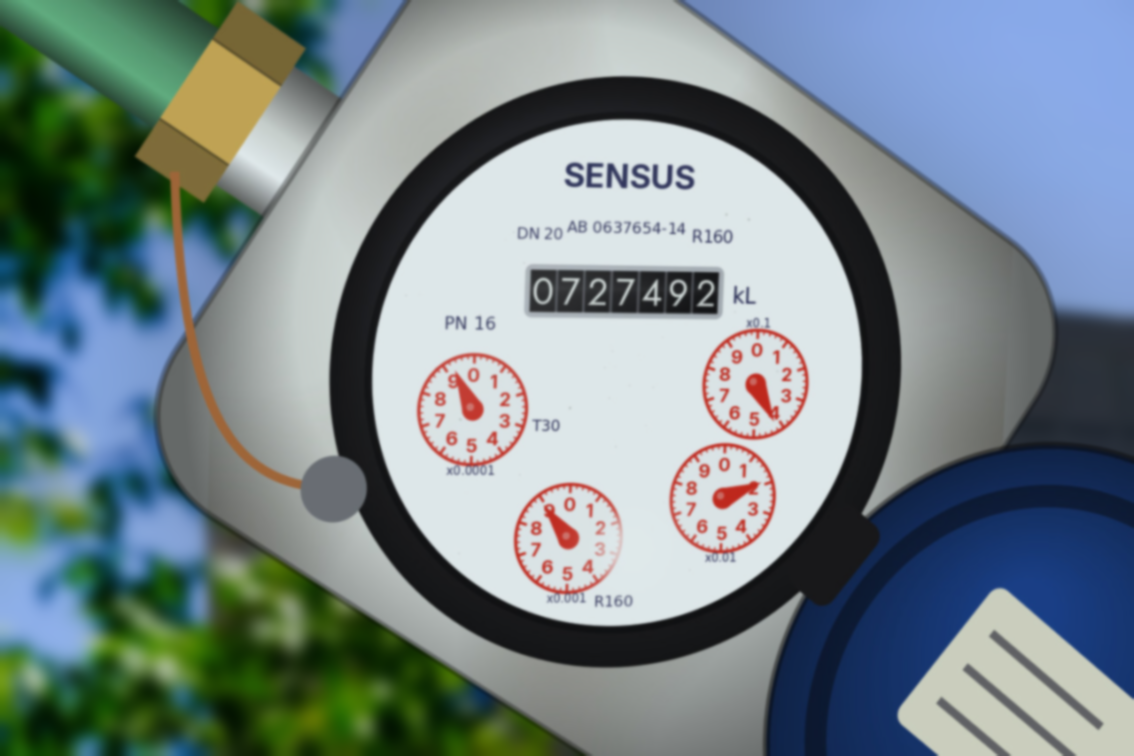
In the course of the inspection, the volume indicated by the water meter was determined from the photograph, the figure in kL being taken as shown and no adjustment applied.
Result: 727492.4189 kL
